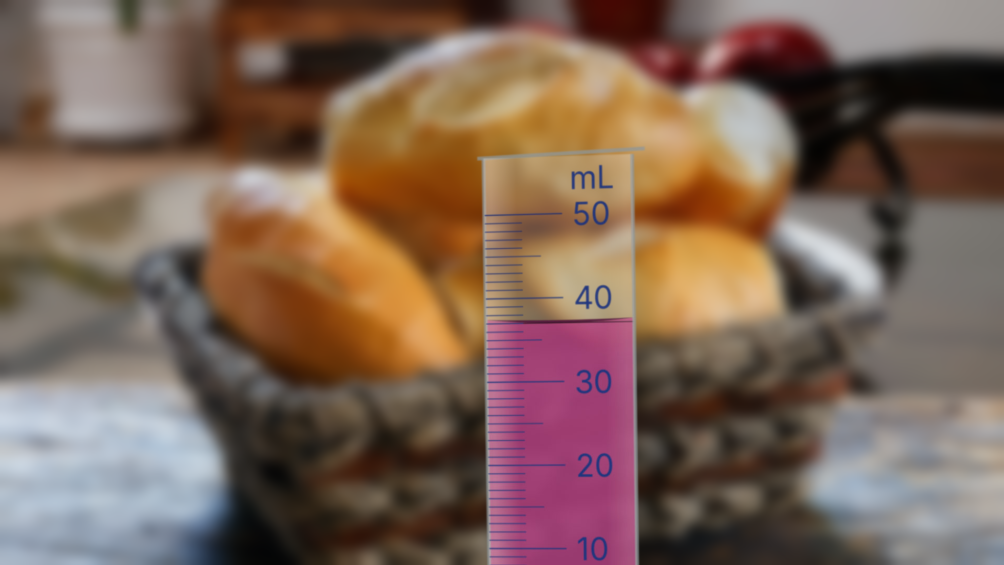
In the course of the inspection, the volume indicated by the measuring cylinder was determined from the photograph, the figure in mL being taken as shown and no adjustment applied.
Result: 37 mL
